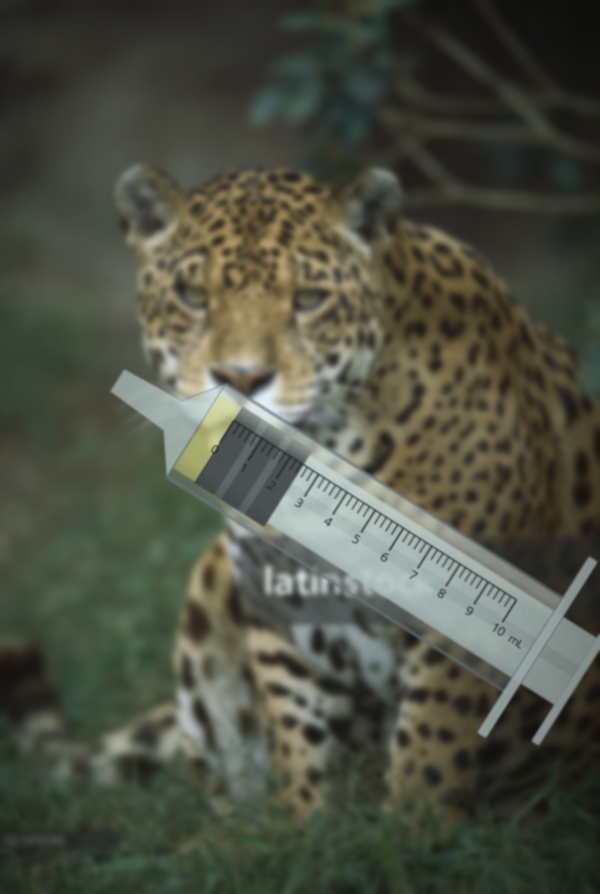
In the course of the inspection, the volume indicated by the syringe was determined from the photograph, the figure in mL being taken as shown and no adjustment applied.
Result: 0 mL
